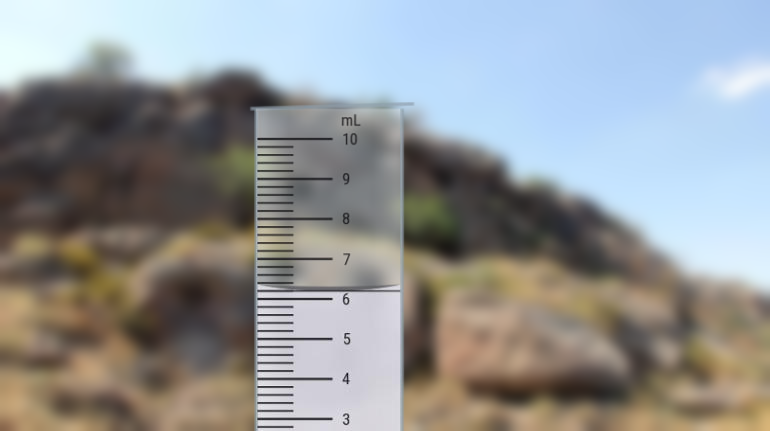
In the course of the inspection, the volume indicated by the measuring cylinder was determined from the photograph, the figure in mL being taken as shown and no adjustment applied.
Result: 6.2 mL
